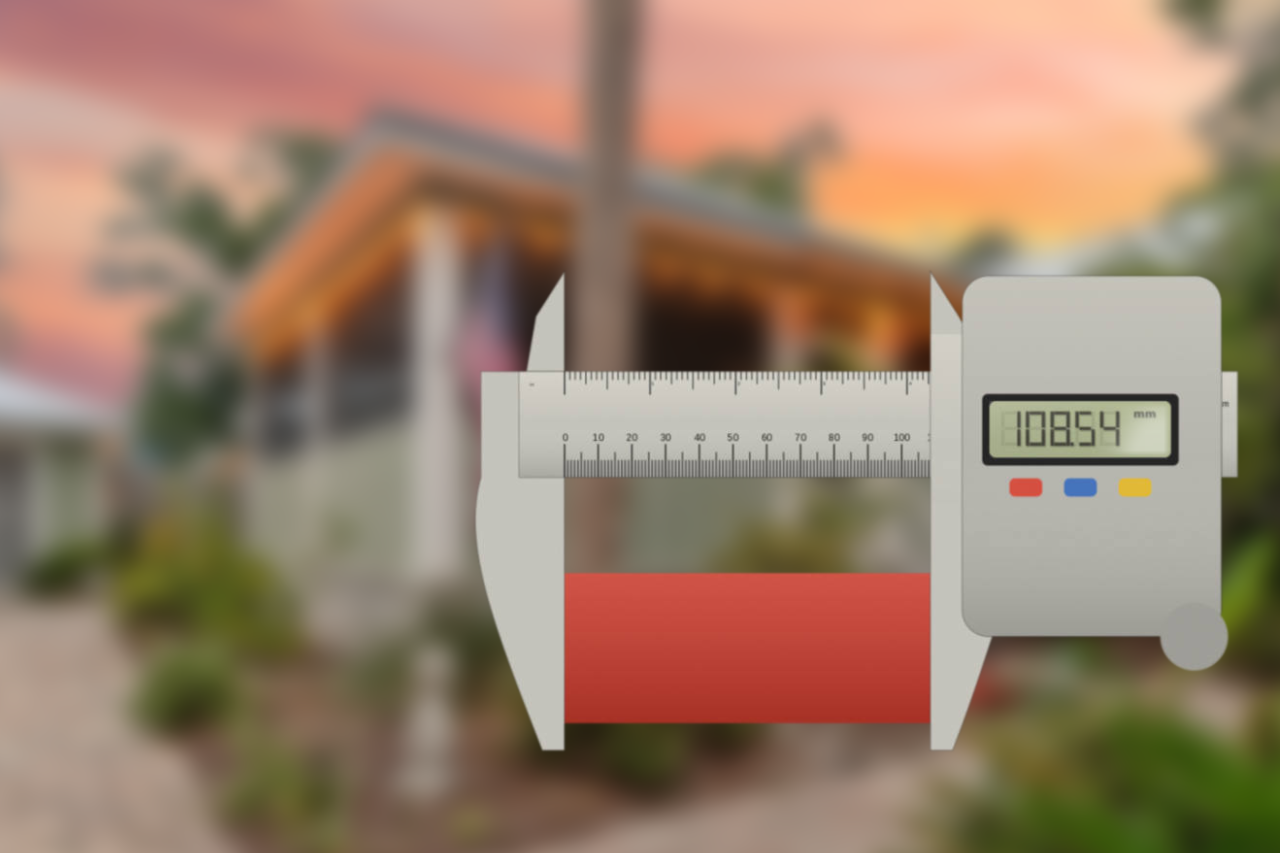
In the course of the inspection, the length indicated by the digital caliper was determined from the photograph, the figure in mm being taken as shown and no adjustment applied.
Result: 108.54 mm
